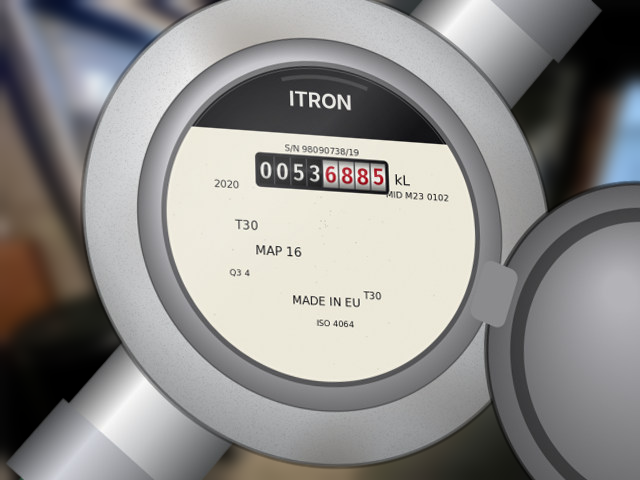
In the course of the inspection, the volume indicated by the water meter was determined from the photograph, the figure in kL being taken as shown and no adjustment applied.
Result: 53.6885 kL
